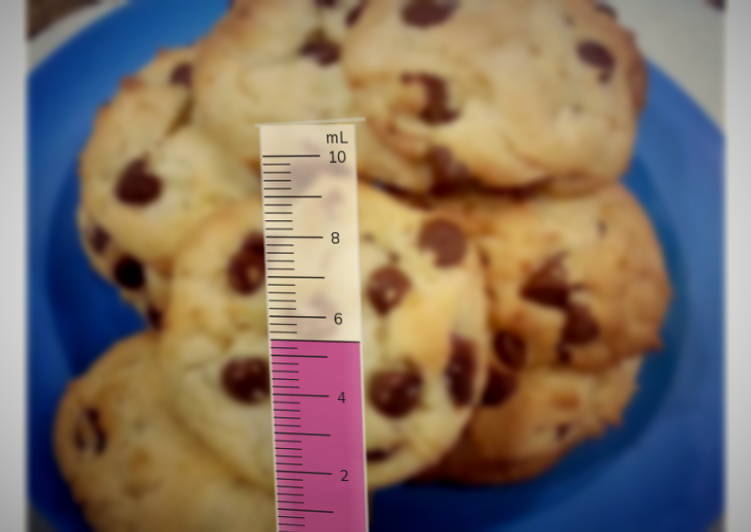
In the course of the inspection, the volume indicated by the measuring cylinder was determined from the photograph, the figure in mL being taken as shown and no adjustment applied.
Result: 5.4 mL
